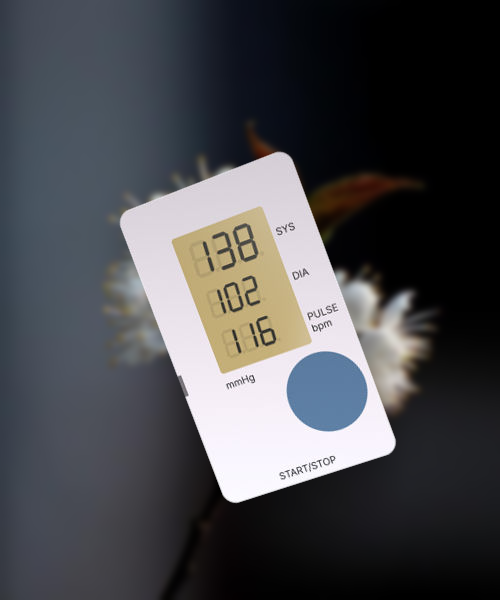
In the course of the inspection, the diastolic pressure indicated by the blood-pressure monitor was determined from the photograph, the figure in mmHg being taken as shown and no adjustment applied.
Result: 102 mmHg
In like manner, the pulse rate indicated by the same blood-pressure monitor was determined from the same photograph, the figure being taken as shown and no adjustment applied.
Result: 116 bpm
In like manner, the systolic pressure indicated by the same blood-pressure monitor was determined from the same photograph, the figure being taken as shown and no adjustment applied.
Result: 138 mmHg
